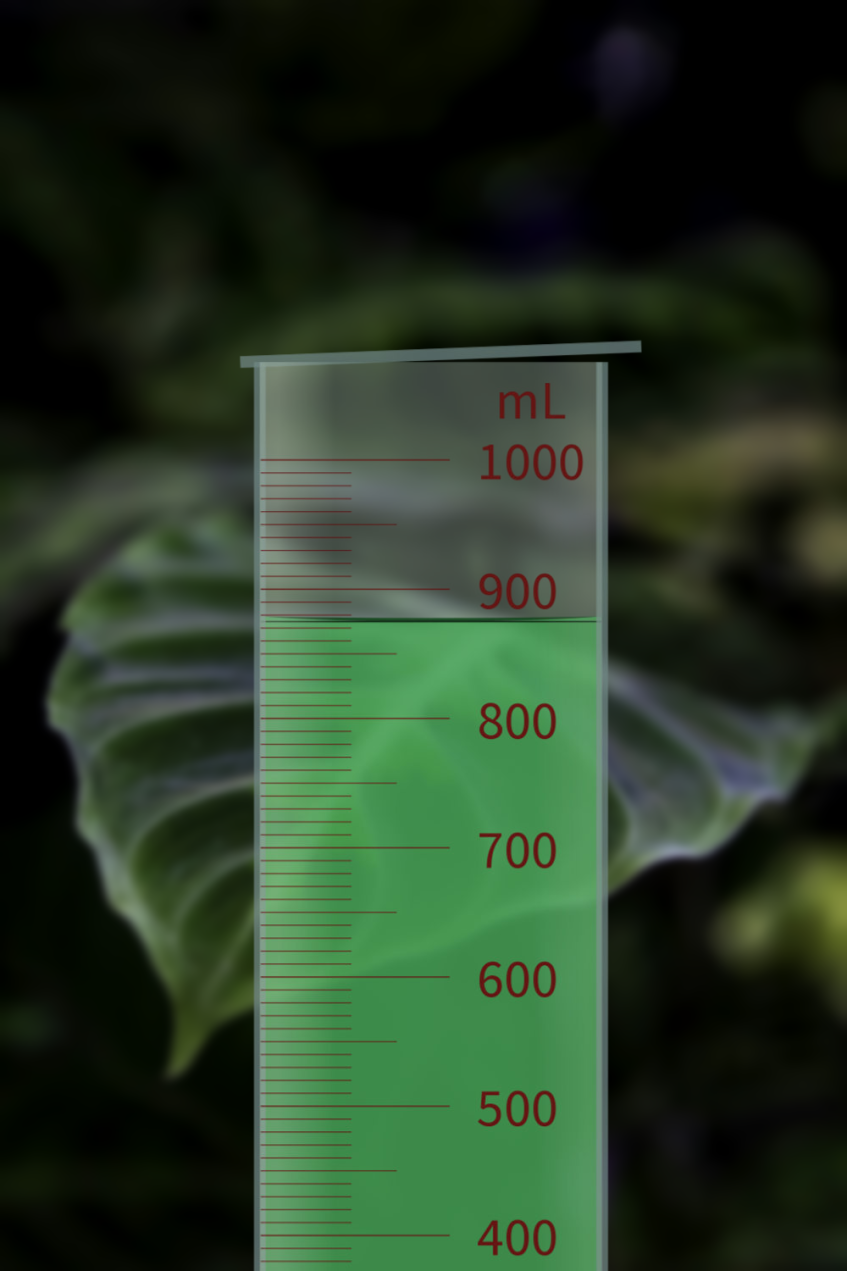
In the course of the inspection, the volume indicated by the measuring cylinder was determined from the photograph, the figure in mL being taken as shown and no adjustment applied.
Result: 875 mL
